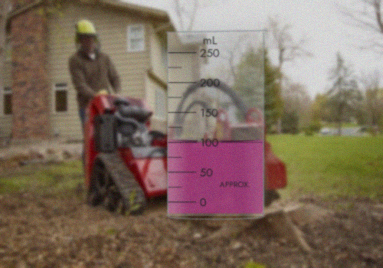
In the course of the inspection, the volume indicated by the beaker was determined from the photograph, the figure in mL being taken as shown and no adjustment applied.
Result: 100 mL
